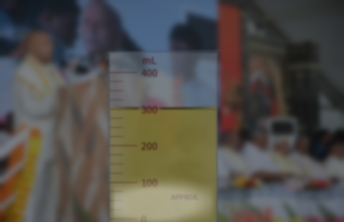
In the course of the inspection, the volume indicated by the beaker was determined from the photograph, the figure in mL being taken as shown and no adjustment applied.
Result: 300 mL
